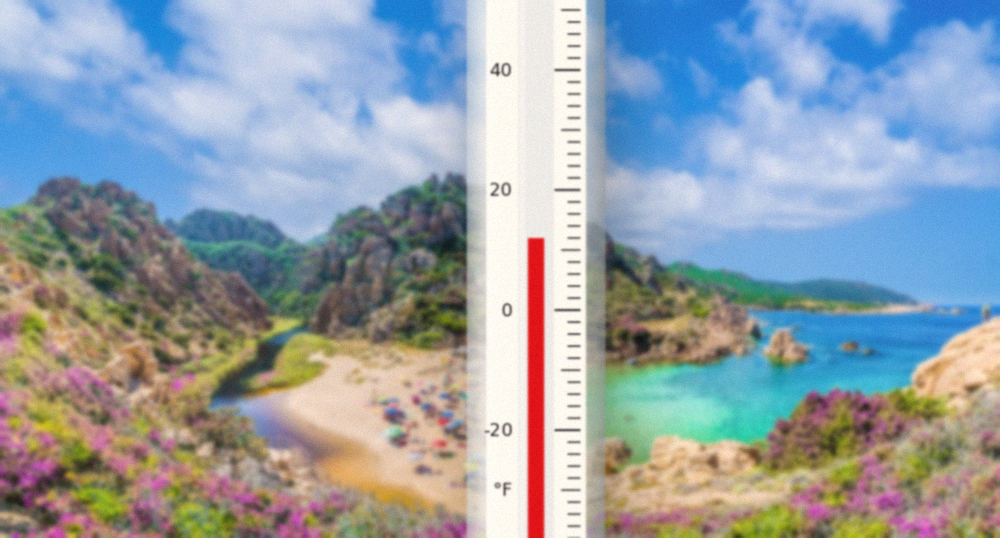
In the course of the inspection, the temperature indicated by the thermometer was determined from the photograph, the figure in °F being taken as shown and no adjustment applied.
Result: 12 °F
